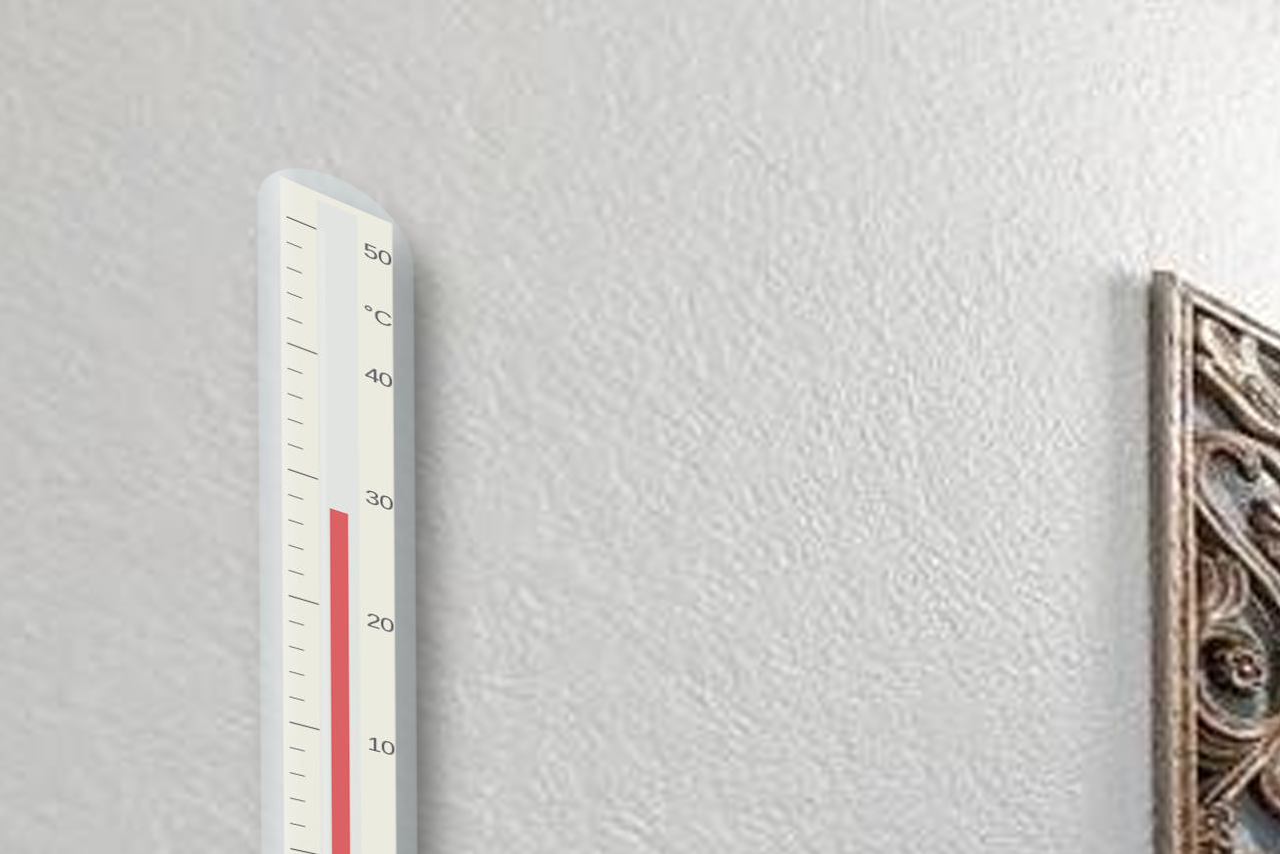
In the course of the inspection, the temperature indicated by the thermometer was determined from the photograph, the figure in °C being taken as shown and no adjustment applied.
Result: 28 °C
